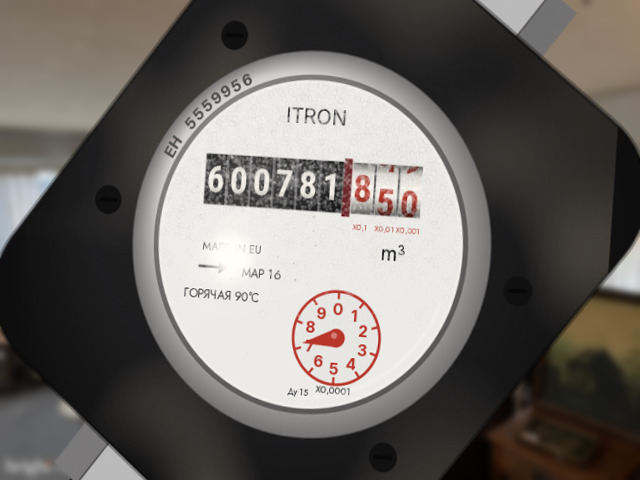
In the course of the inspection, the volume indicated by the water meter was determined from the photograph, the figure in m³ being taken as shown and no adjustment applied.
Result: 600781.8497 m³
